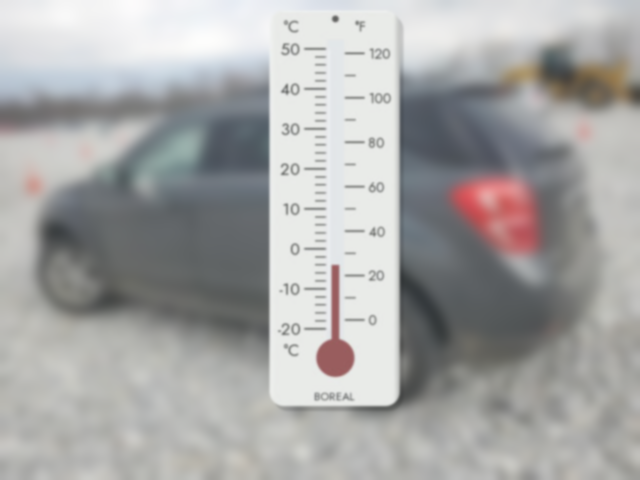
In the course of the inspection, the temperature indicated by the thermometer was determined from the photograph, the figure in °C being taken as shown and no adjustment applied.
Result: -4 °C
